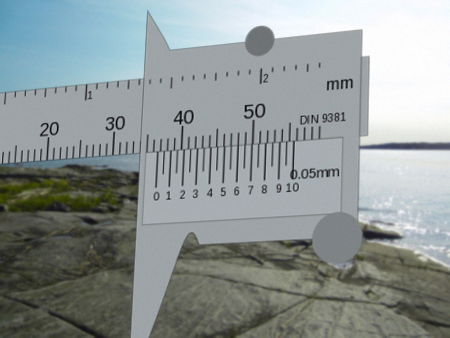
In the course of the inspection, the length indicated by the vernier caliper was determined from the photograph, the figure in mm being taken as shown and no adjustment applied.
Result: 36.6 mm
